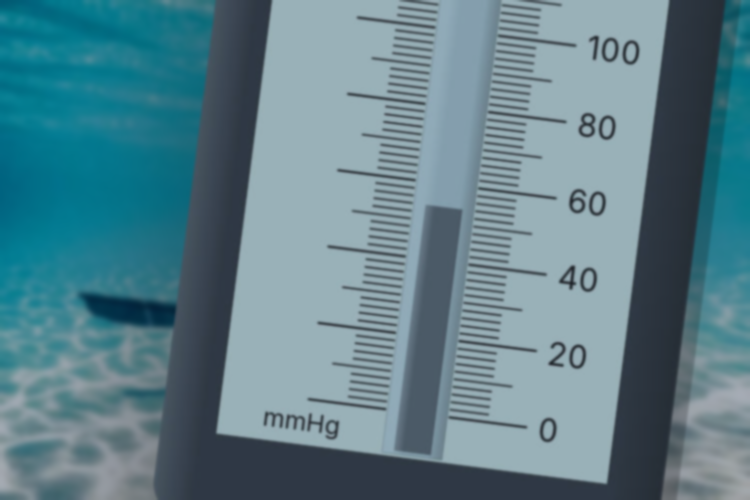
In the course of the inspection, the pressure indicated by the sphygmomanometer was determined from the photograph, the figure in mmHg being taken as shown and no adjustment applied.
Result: 54 mmHg
